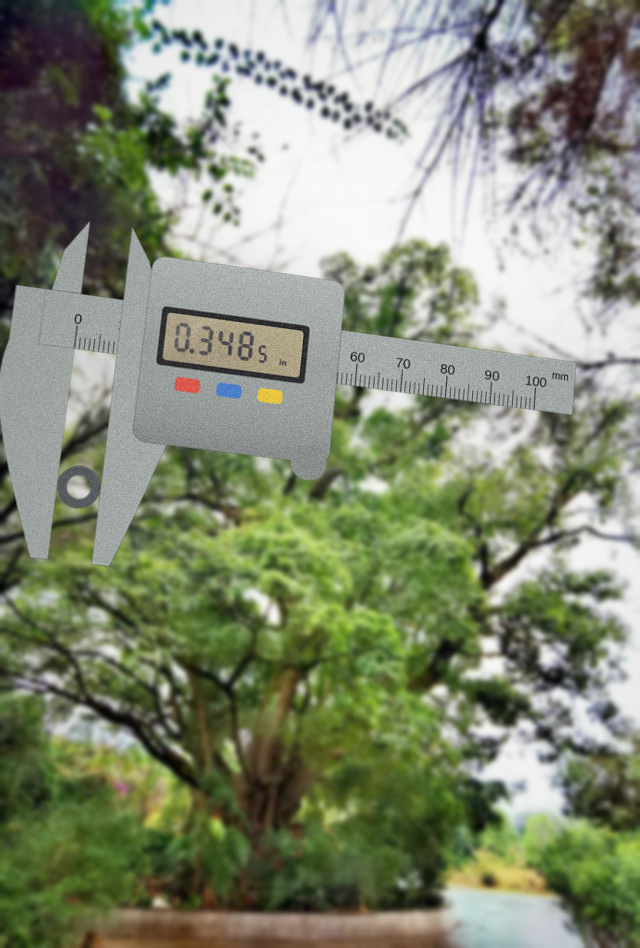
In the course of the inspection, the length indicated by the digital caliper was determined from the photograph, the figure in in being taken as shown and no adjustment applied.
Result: 0.3485 in
